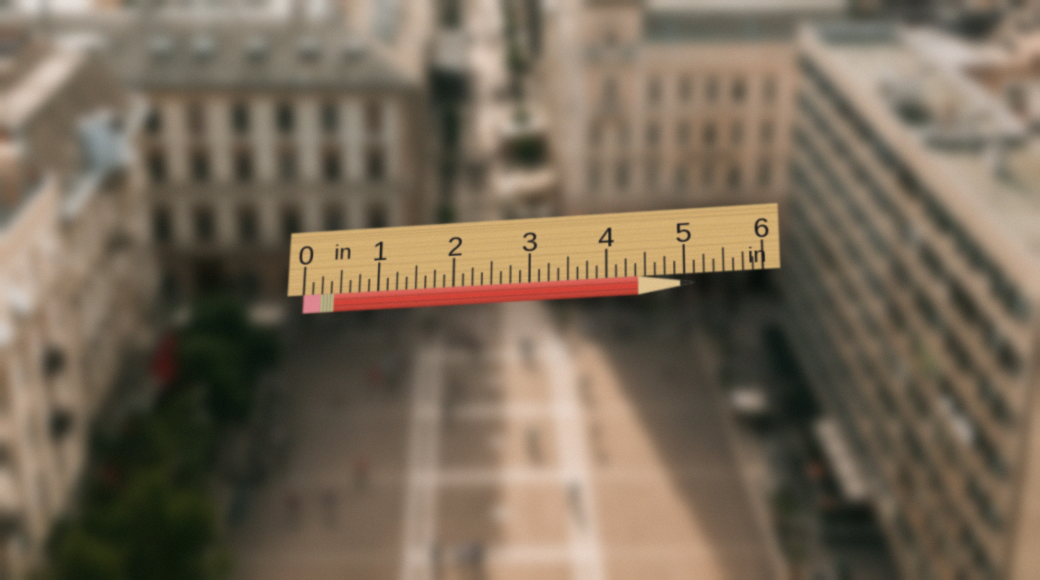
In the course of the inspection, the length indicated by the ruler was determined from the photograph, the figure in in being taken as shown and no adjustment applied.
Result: 5.125 in
